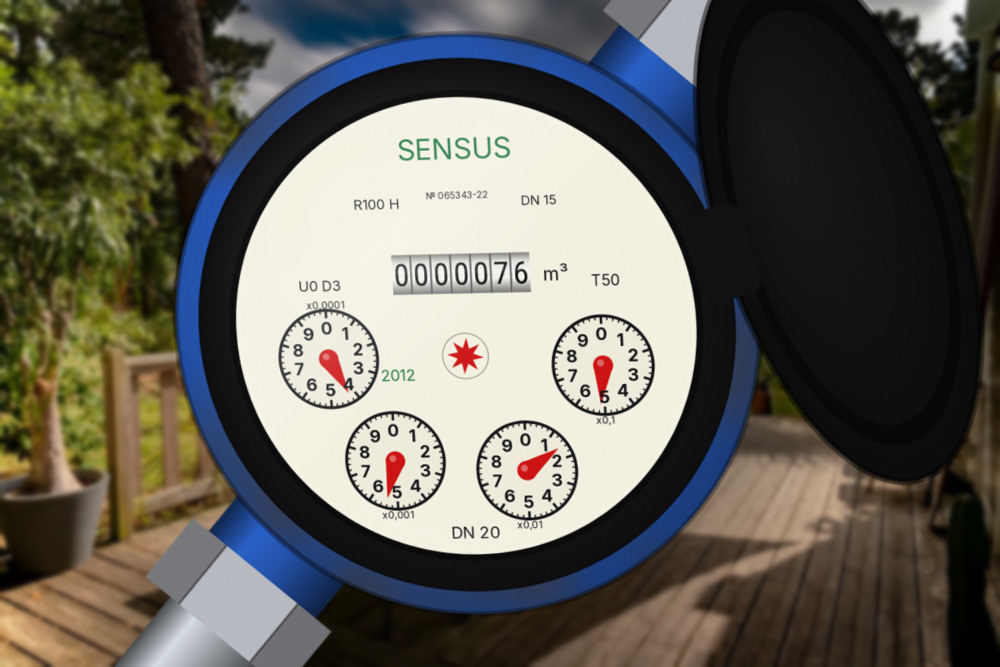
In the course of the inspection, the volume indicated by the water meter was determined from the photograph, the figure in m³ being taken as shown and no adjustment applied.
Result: 76.5154 m³
